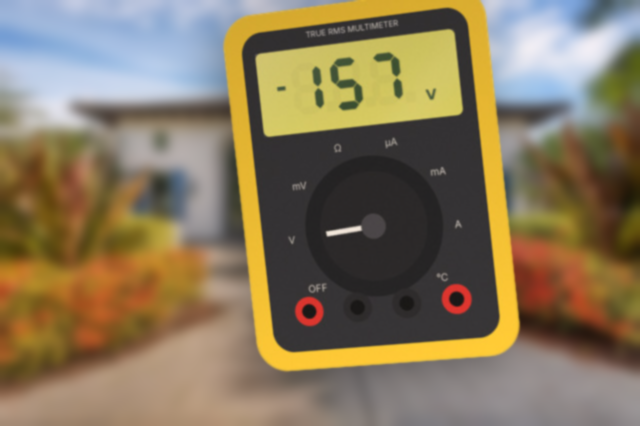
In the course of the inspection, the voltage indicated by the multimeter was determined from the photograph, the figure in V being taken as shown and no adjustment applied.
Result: -157 V
